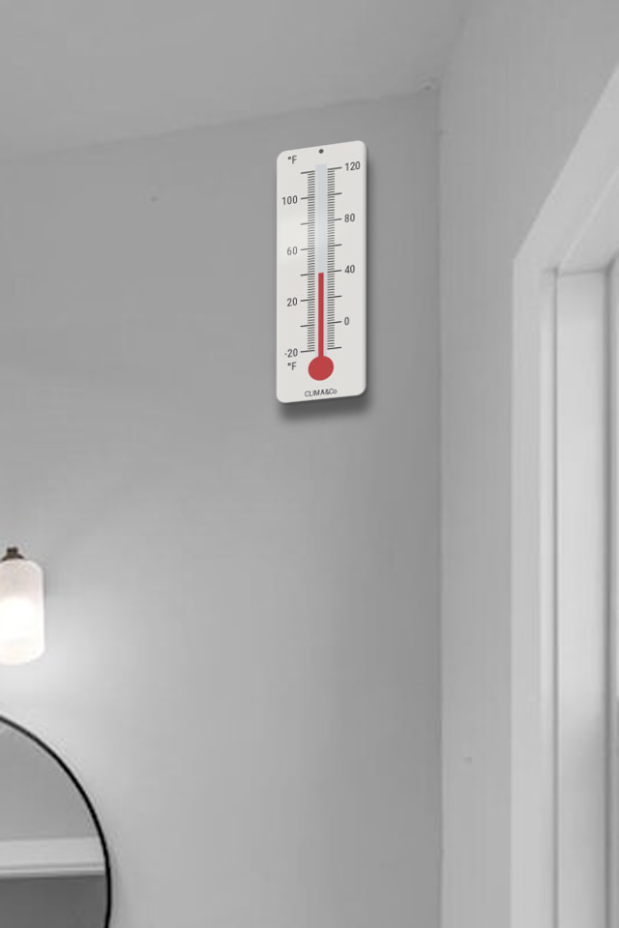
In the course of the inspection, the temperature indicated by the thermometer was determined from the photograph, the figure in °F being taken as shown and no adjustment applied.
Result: 40 °F
